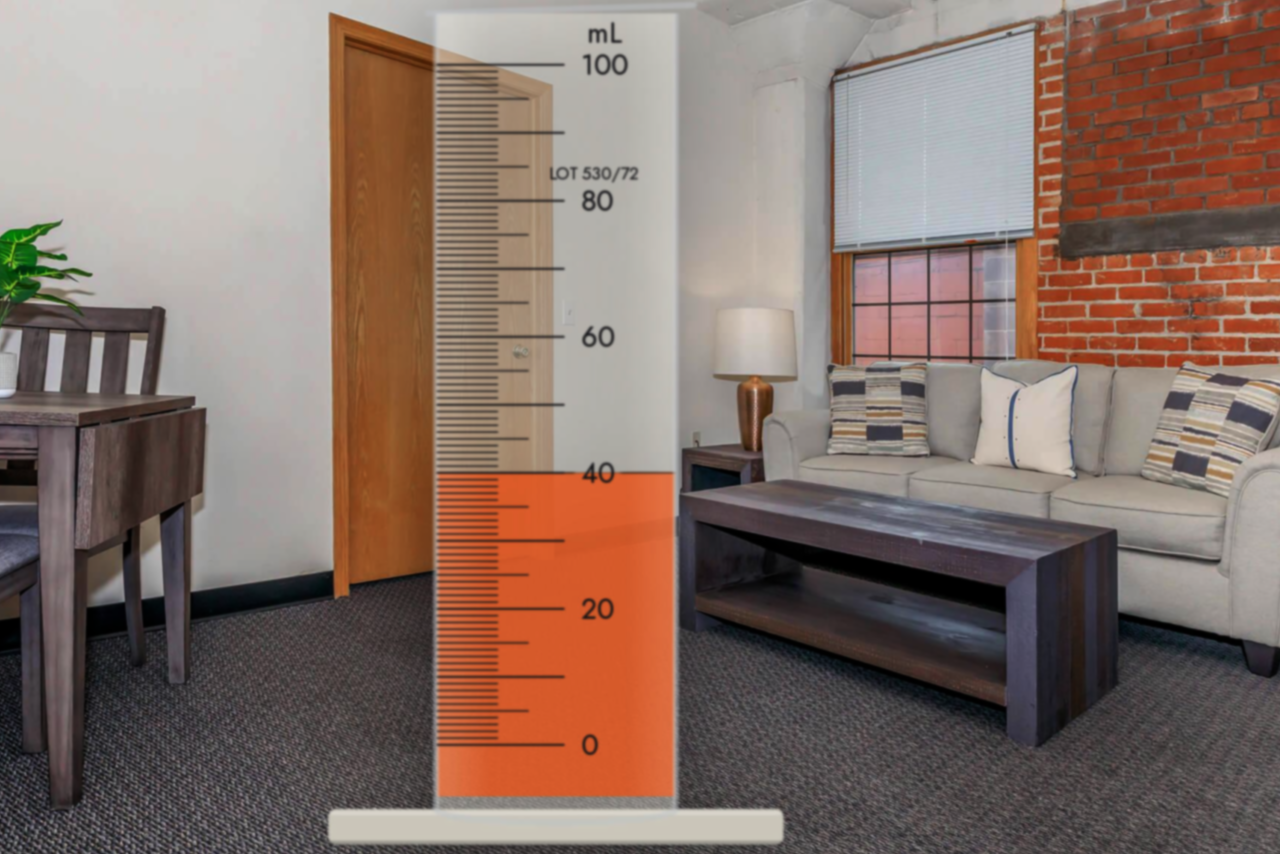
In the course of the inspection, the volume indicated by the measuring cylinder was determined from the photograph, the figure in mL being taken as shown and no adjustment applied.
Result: 40 mL
